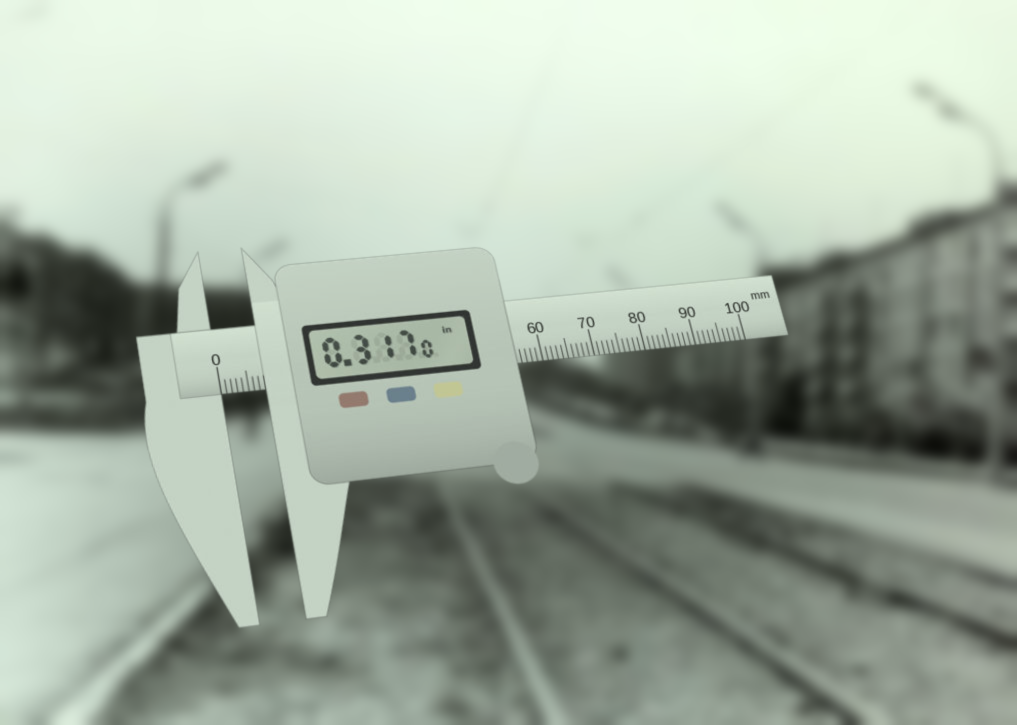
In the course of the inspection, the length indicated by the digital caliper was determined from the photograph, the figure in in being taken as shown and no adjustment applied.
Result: 0.3170 in
